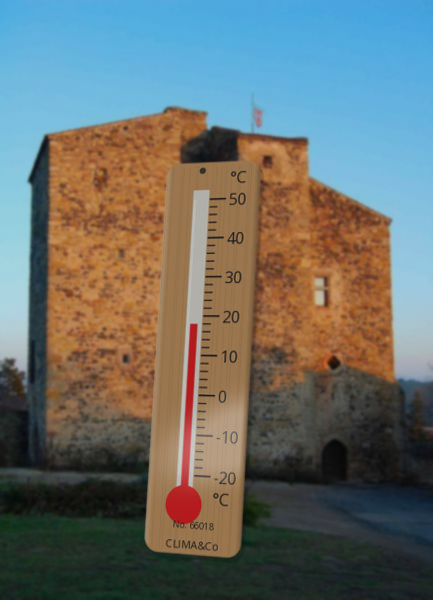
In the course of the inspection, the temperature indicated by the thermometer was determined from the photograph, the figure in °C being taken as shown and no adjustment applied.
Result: 18 °C
